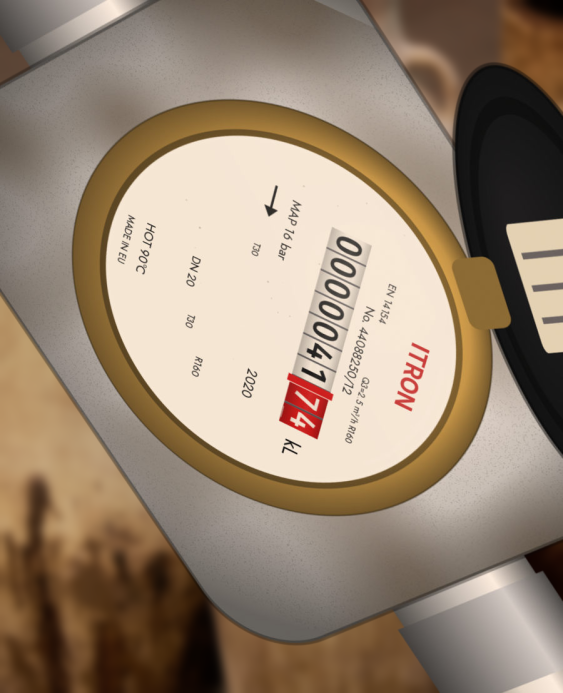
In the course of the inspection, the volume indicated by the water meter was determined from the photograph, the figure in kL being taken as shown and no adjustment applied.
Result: 41.74 kL
